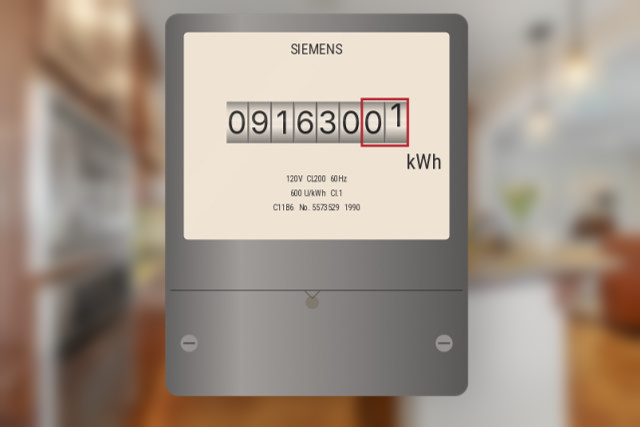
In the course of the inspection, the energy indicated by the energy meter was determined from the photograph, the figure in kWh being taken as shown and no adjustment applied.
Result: 91630.01 kWh
